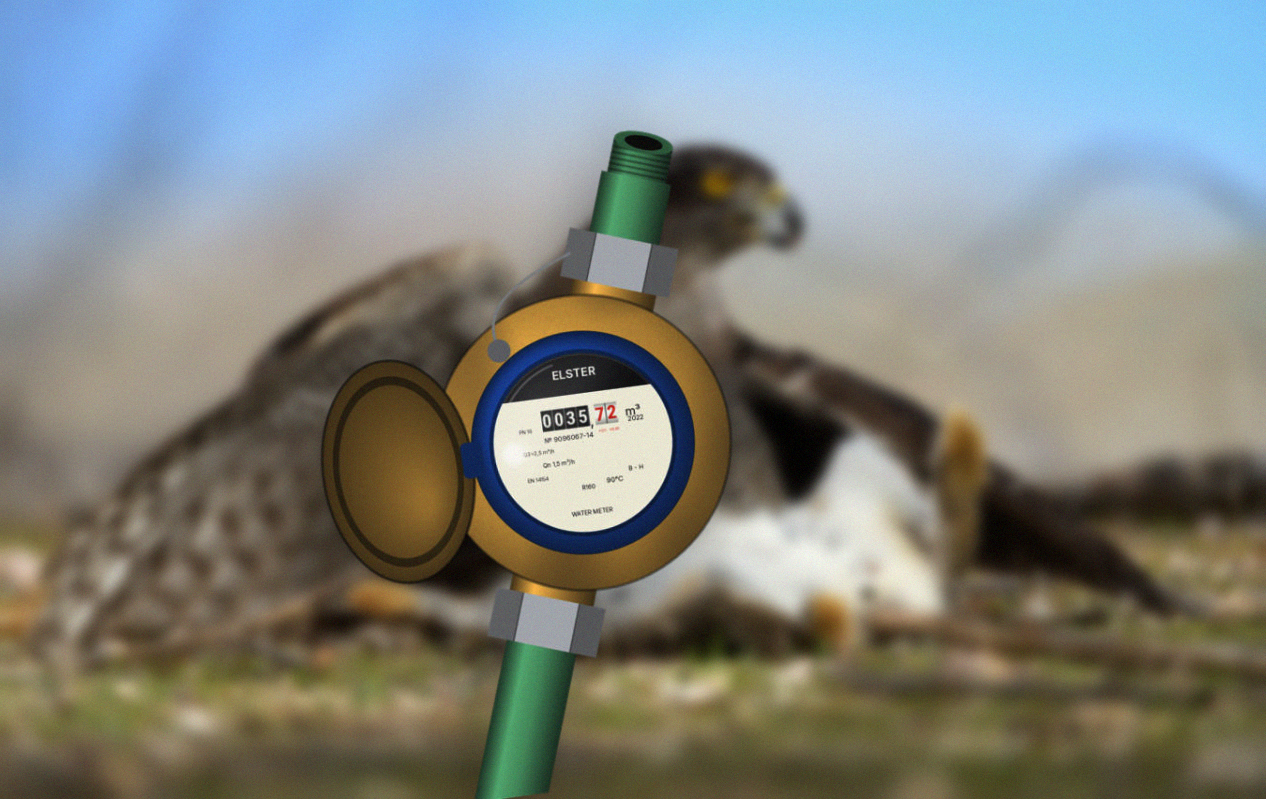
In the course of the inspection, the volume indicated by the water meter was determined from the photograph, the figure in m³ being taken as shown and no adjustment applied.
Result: 35.72 m³
